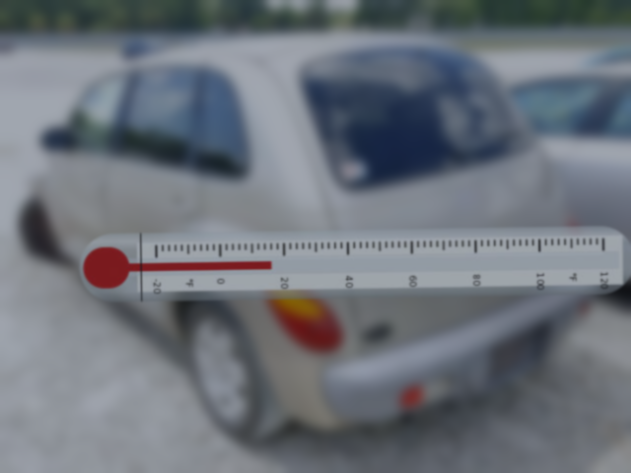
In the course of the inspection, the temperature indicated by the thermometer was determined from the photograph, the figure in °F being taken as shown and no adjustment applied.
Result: 16 °F
